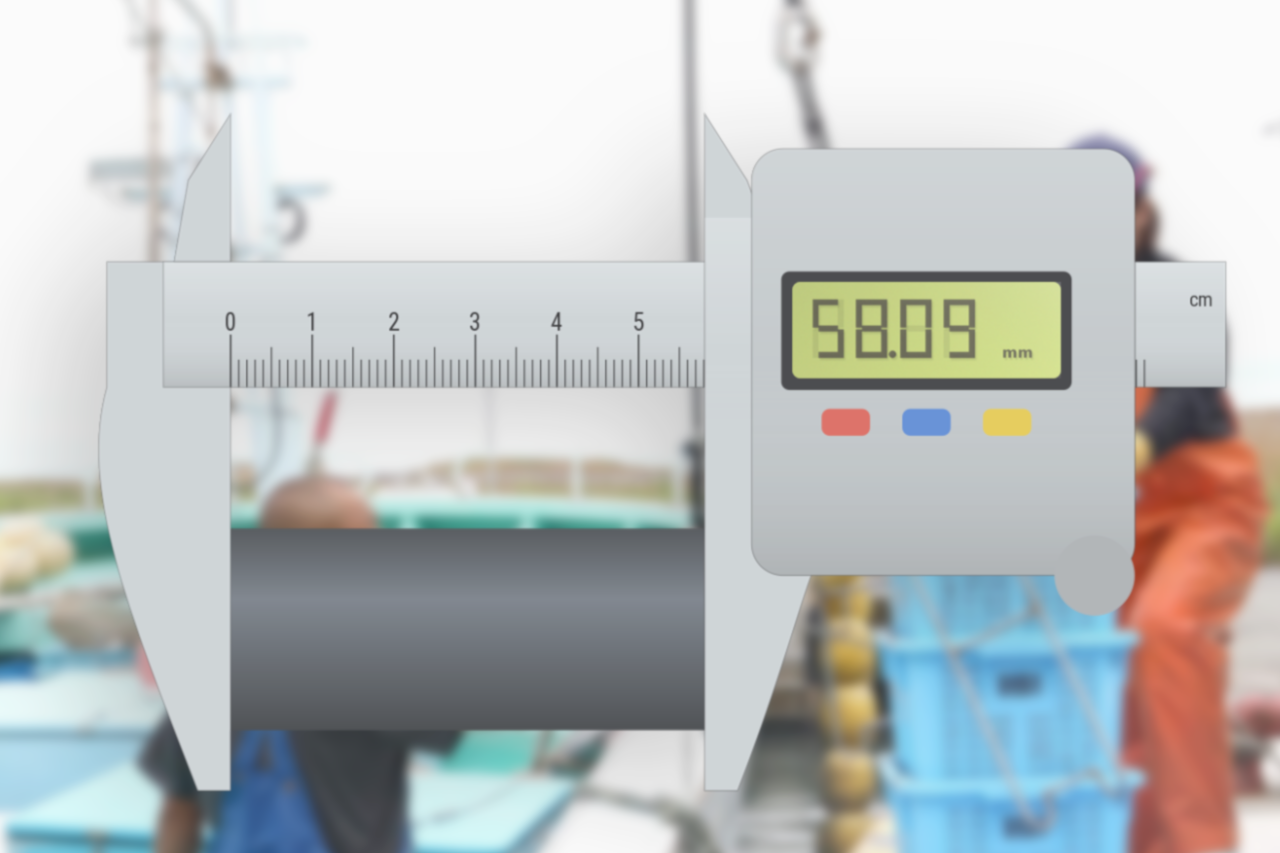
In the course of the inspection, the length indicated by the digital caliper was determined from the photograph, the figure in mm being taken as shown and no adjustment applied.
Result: 58.09 mm
